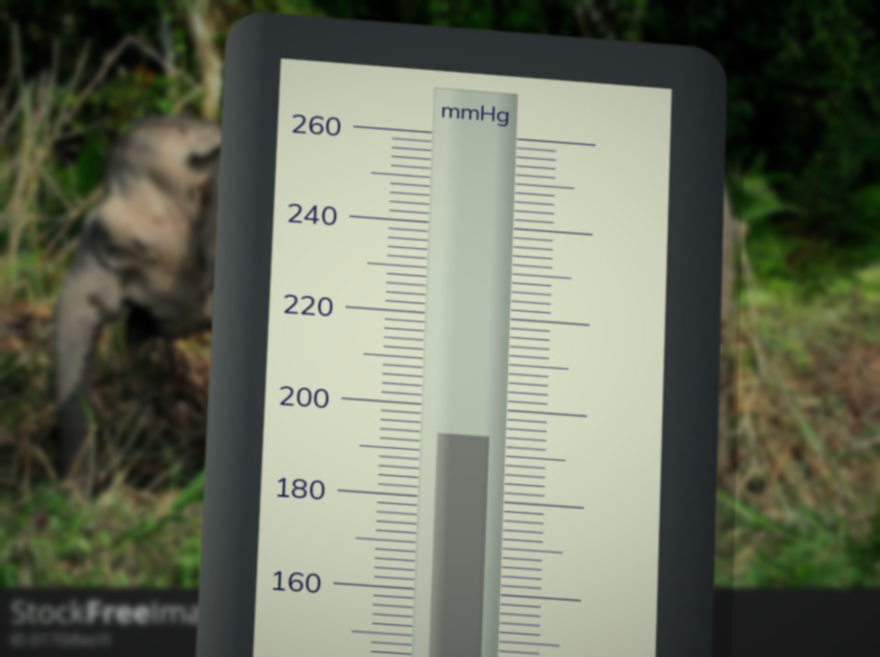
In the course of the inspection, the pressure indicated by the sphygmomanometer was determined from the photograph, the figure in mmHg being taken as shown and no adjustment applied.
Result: 194 mmHg
